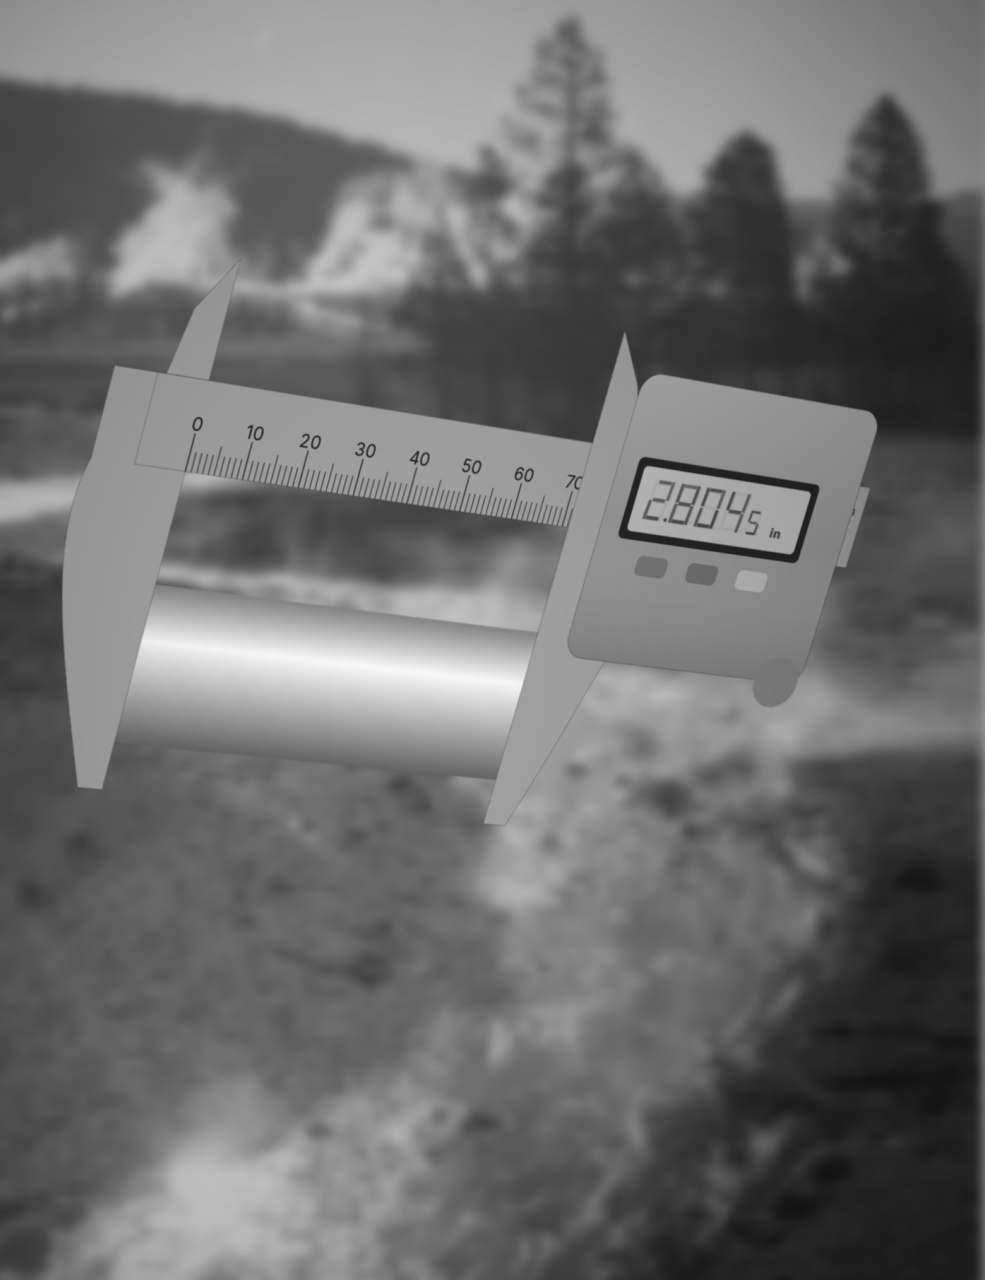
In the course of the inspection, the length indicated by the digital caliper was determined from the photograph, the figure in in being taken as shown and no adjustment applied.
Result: 2.8045 in
